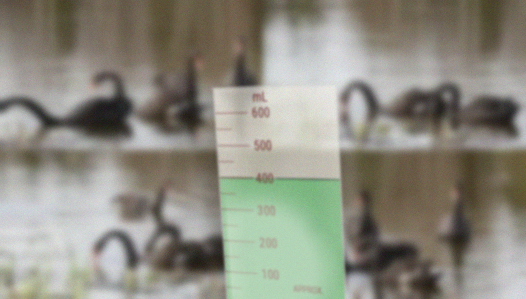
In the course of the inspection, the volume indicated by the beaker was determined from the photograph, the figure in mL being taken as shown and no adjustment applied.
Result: 400 mL
